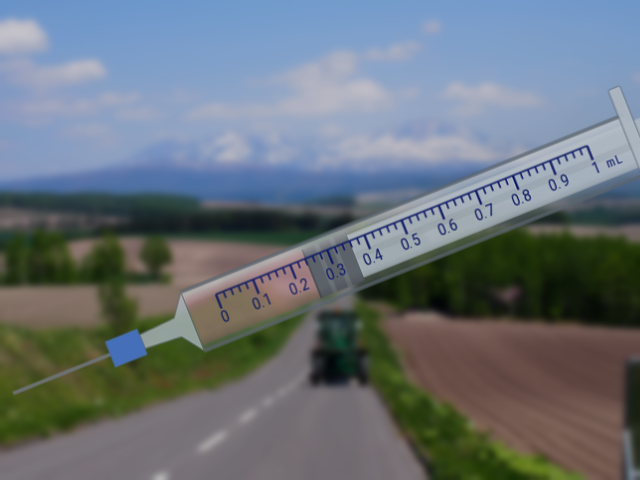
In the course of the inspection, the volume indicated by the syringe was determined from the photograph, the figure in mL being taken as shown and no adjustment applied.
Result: 0.24 mL
